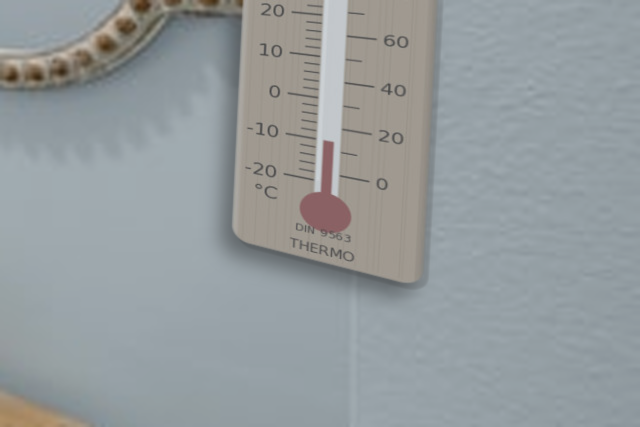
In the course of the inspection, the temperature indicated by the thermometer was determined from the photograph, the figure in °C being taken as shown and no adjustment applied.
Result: -10 °C
